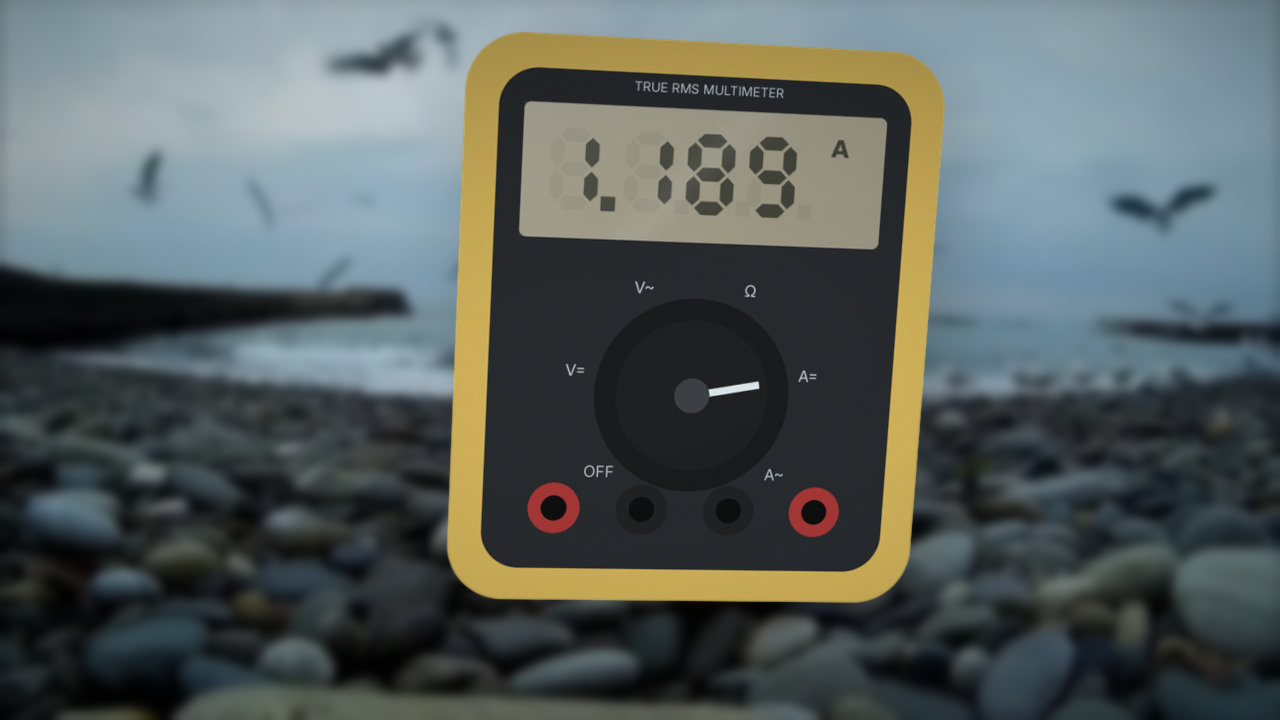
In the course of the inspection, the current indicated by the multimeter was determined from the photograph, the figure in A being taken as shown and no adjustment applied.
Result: 1.189 A
